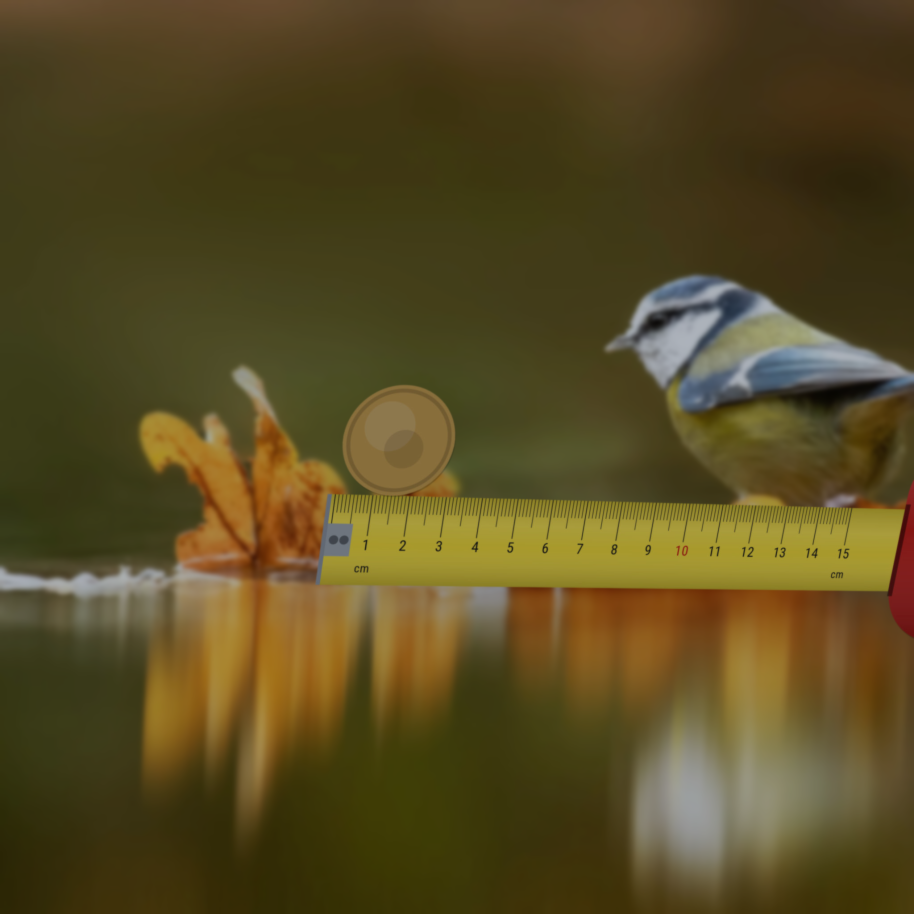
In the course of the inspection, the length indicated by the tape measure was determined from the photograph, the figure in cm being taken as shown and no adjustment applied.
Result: 3 cm
